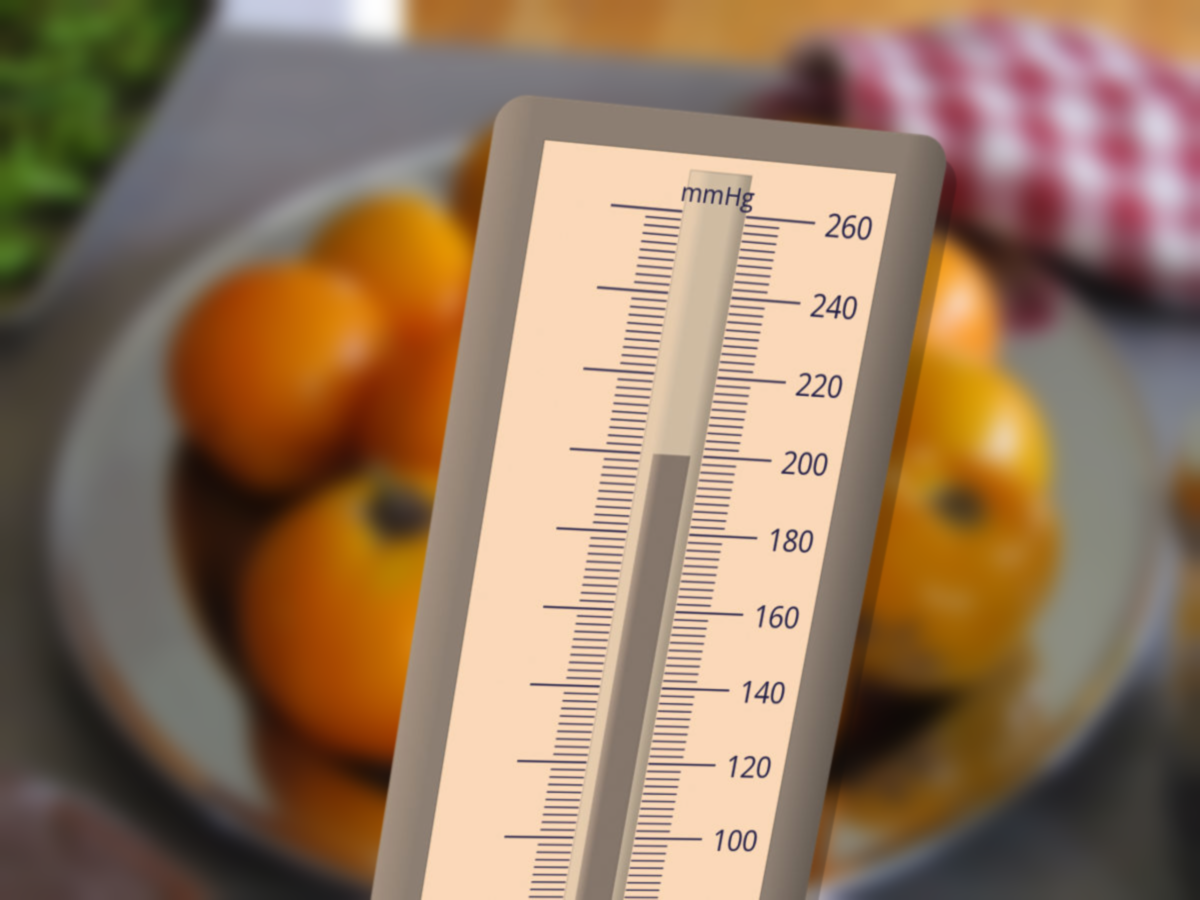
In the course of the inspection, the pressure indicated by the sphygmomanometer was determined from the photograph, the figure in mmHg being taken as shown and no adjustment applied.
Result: 200 mmHg
